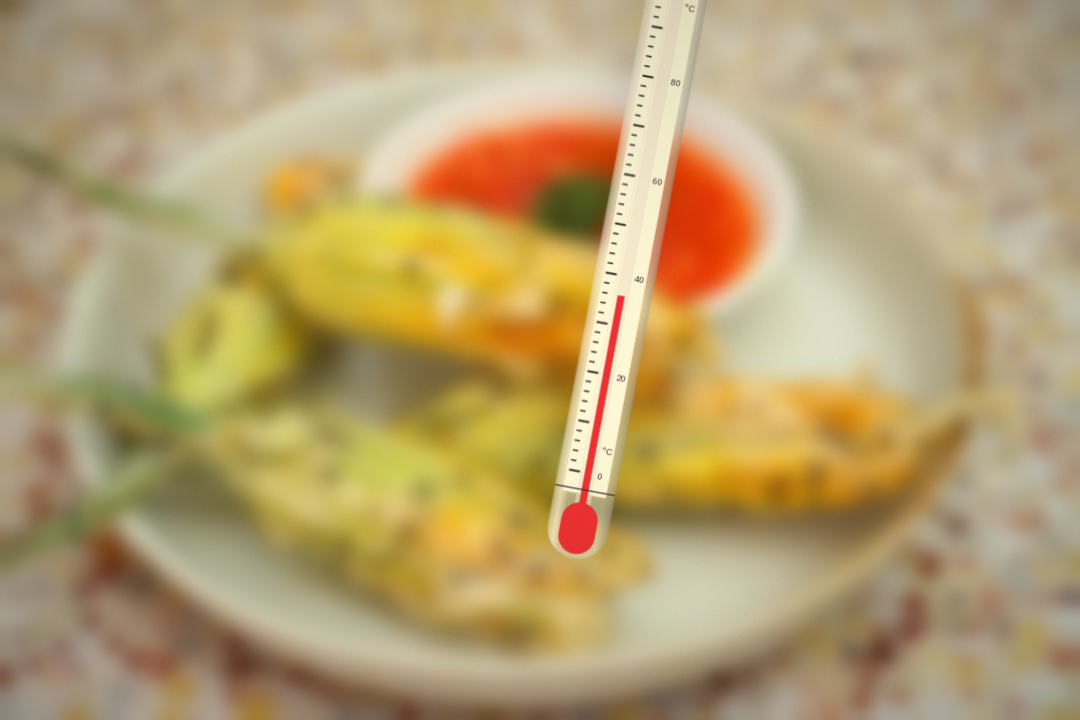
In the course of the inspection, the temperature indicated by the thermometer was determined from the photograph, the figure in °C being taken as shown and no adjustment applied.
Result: 36 °C
